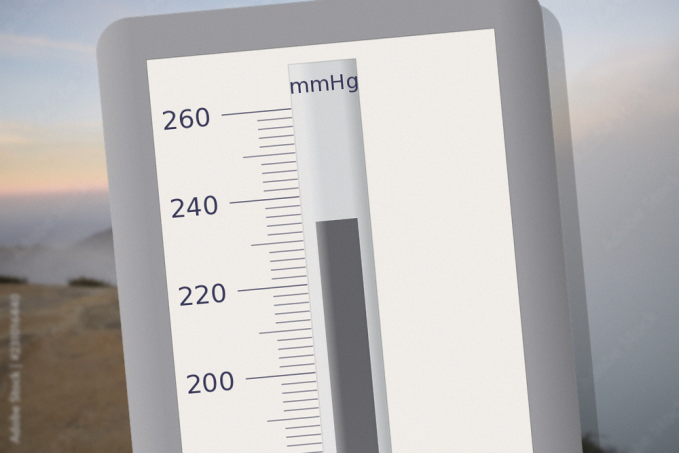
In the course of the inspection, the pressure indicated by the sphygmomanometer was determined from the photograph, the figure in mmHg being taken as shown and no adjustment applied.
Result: 234 mmHg
